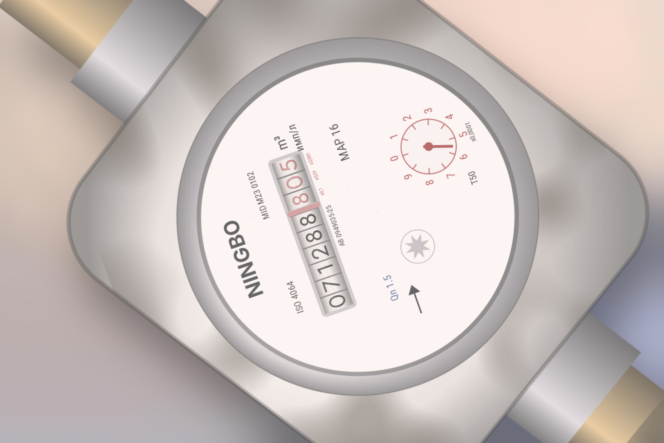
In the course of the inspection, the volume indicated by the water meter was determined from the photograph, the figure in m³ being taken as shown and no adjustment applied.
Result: 71288.8055 m³
